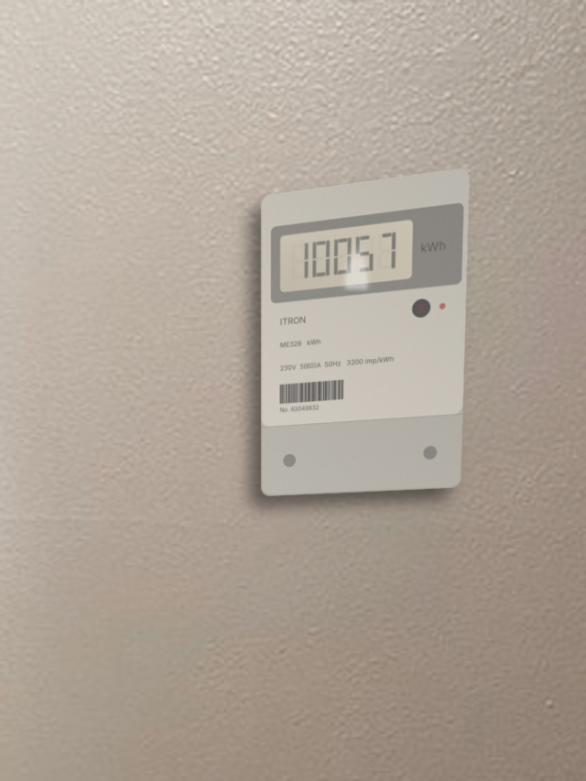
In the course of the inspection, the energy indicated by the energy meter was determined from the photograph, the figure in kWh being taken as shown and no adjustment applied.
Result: 10057 kWh
